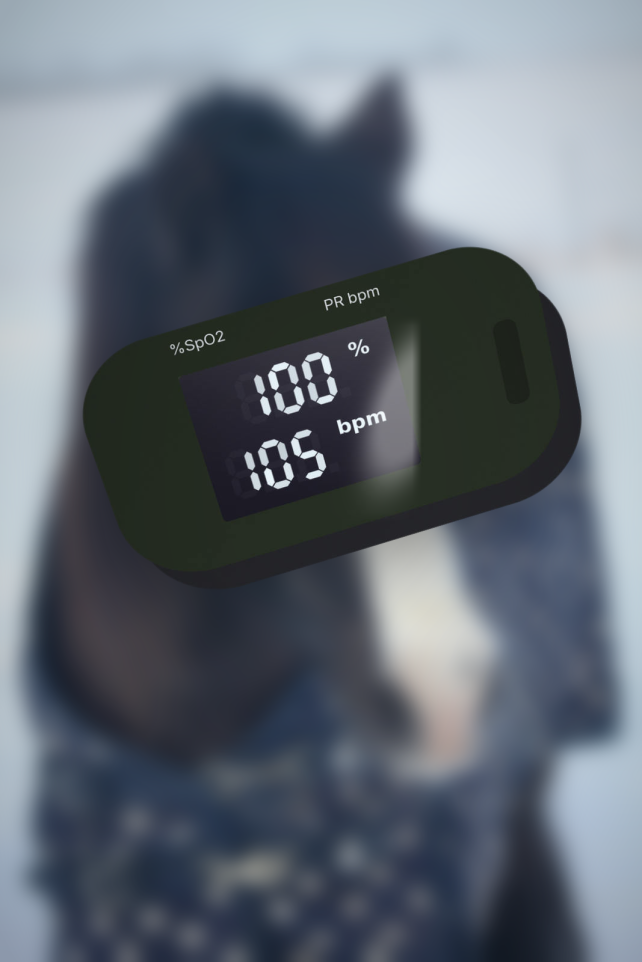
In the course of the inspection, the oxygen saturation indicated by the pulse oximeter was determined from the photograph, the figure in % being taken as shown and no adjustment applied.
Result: 100 %
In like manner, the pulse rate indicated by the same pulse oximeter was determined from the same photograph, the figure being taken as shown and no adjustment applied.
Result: 105 bpm
